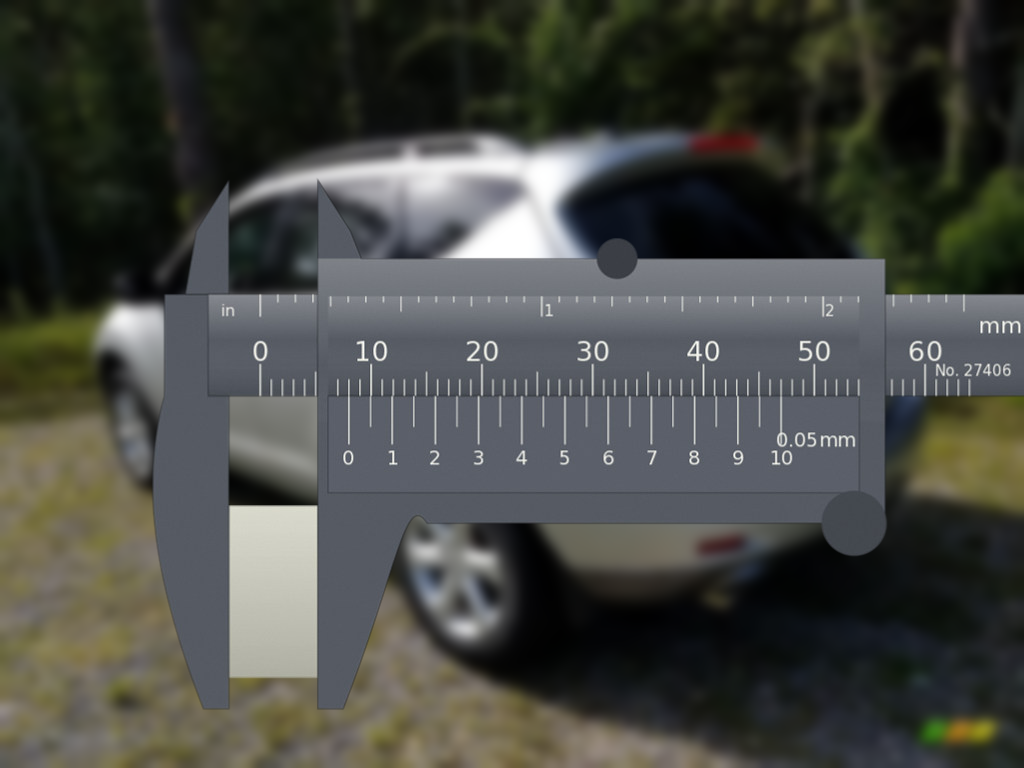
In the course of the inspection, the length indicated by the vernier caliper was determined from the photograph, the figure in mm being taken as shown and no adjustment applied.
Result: 8.0 mm
